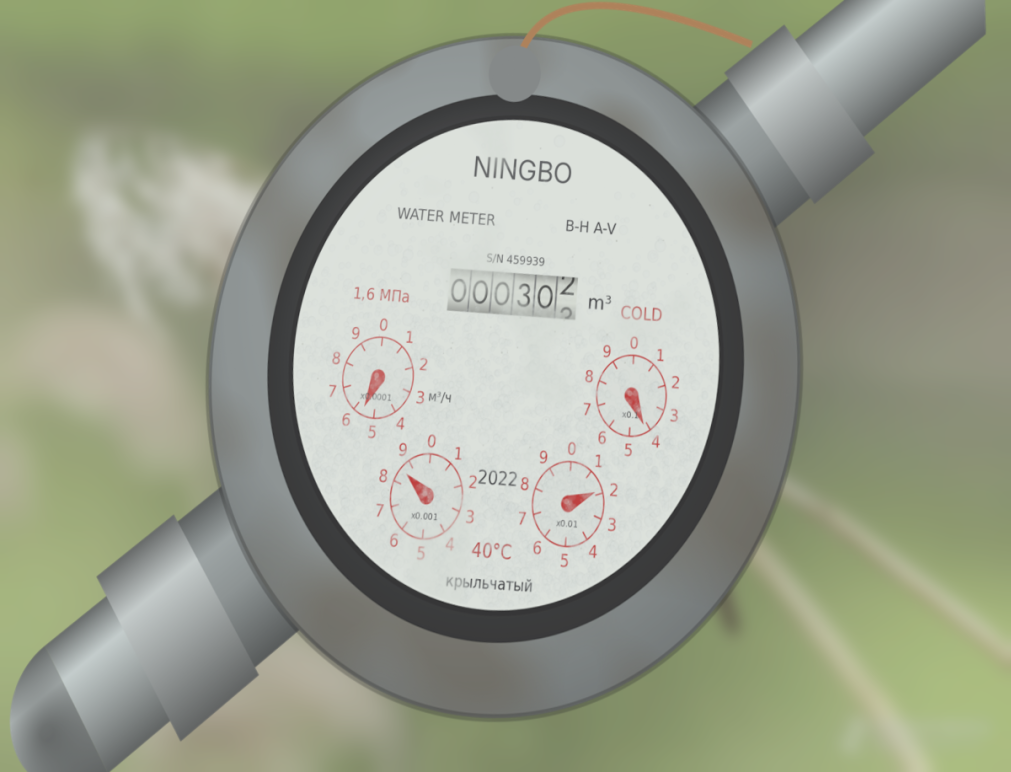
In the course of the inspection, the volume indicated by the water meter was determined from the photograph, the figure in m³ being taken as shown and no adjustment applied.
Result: 302.4185 m³
